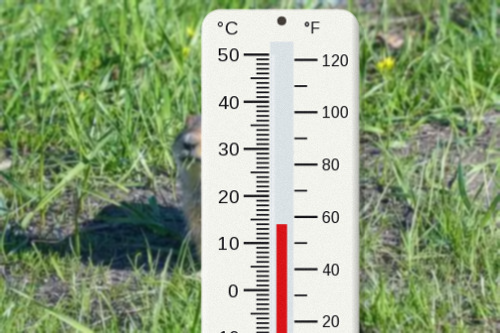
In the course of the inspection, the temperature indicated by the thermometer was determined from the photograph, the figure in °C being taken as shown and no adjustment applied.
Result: 14 °C
